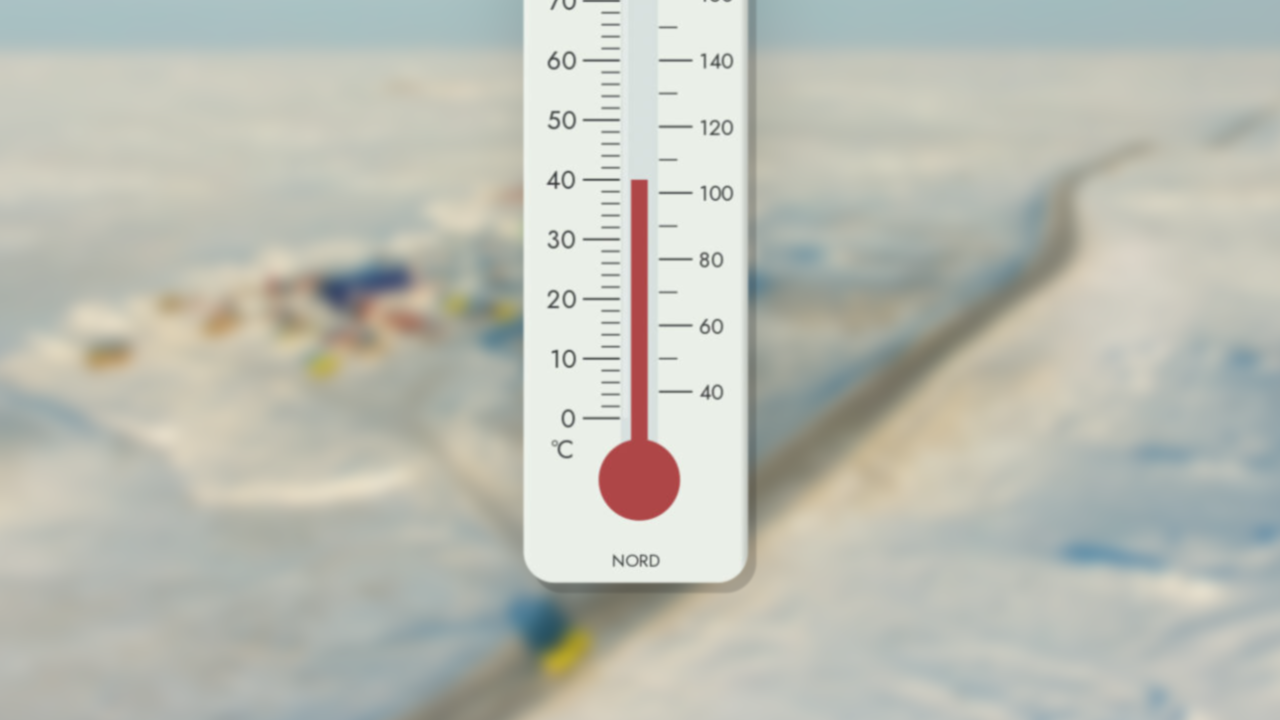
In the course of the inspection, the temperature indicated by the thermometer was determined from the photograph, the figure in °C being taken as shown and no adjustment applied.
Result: 40 °C
